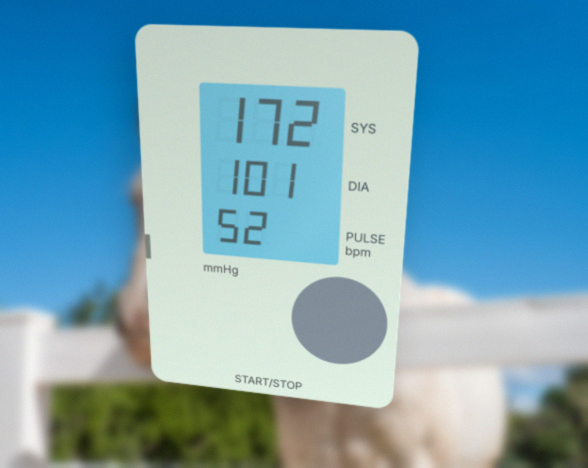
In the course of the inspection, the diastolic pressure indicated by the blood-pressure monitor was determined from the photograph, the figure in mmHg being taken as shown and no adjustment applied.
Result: 101 mmHg
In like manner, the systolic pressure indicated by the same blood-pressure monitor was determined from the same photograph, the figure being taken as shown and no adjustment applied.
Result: 172 mmHg
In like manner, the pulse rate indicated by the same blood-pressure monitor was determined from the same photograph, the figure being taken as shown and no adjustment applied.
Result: 52 bpm
